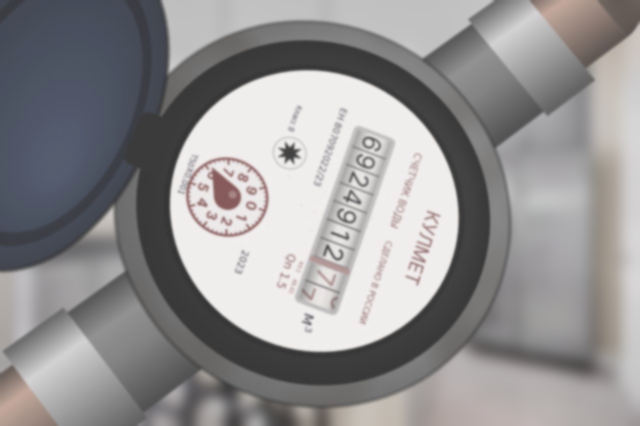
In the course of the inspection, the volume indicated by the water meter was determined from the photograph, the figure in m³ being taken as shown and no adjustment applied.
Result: 6924912.766 m³
